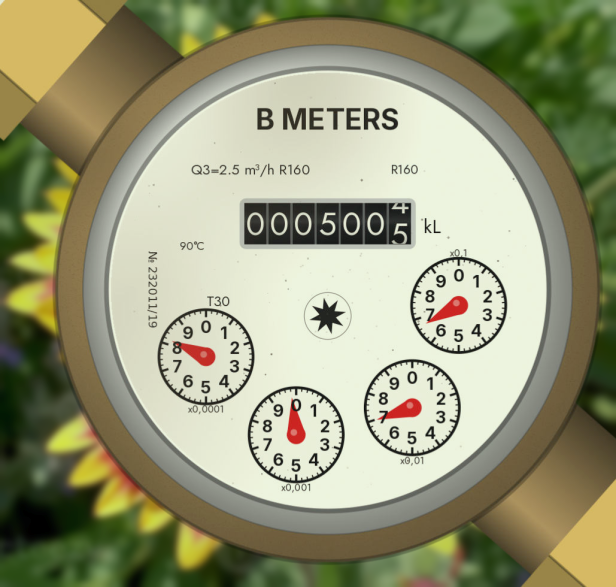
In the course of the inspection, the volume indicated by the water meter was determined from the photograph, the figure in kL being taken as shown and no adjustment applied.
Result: 5004.6698 kL
